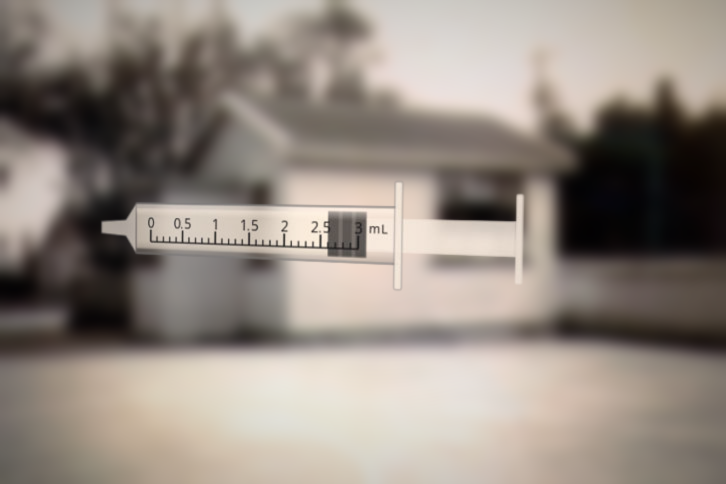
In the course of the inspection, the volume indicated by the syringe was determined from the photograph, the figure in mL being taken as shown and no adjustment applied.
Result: 2.6 mL
